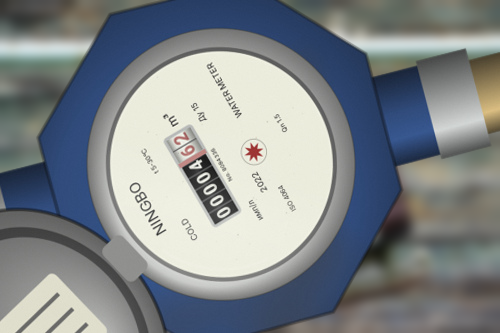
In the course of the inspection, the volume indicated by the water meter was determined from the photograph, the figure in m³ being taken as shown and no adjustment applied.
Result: 4.62 m³
